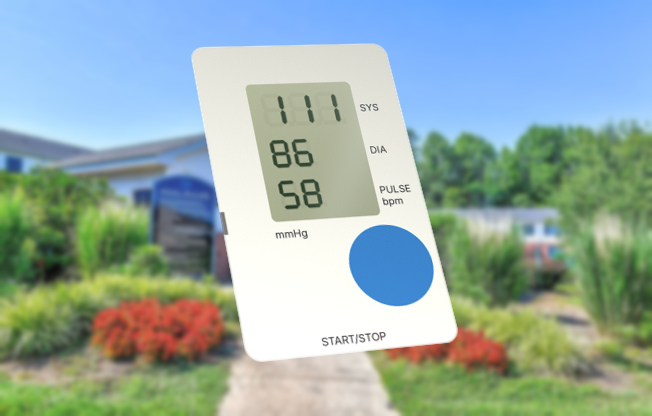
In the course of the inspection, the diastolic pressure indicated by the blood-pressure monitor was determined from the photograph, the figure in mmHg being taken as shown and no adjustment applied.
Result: 86 mmHg
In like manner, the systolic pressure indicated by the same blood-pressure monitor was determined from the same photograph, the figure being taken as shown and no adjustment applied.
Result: 111 mmHg
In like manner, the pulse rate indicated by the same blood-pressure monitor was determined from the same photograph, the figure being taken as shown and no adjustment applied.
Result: 58 bpm
